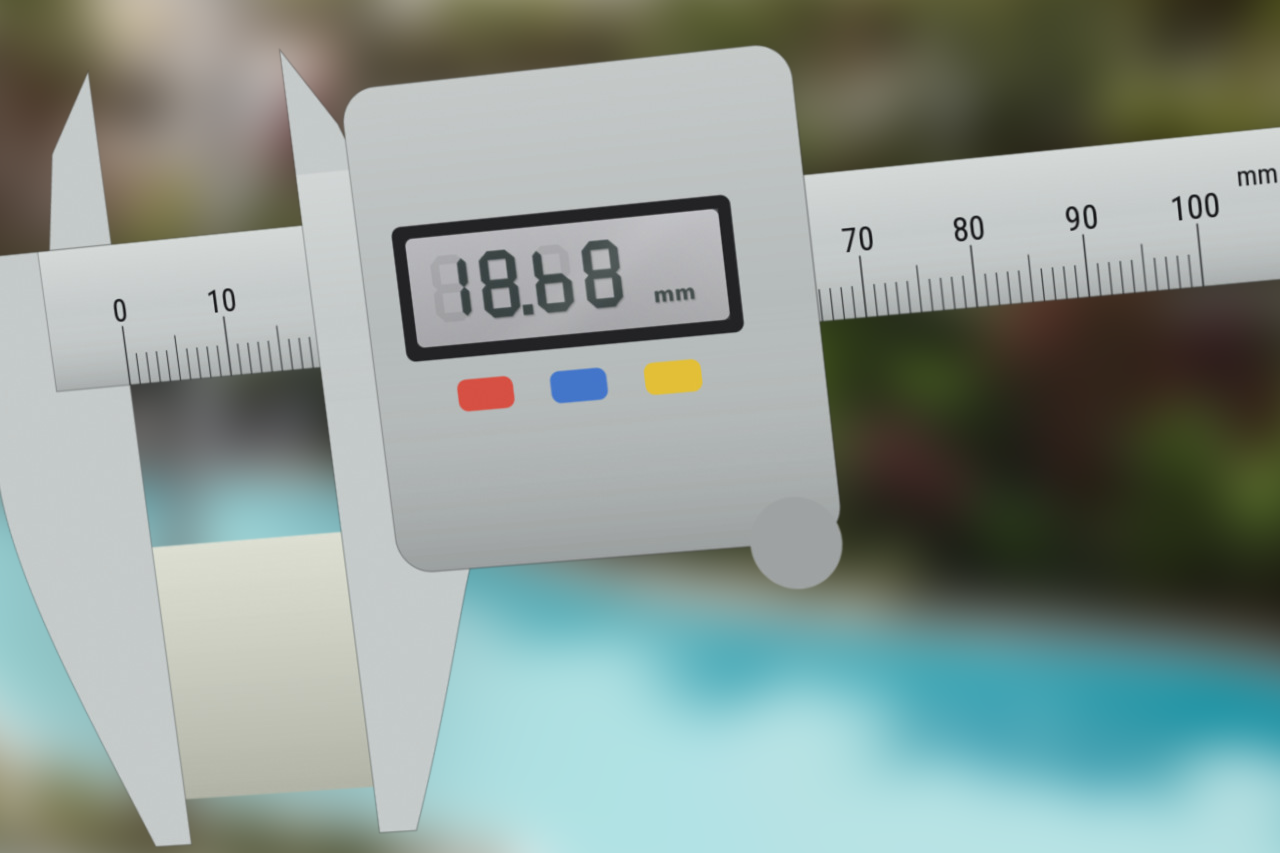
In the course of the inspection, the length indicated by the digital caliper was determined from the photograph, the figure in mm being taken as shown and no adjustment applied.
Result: 18.68 mm
